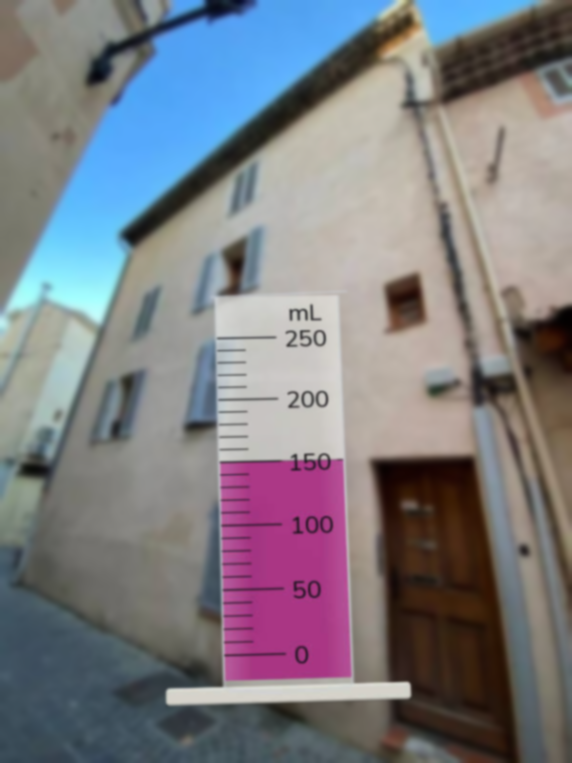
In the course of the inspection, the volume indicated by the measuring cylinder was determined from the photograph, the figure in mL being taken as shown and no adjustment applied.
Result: 150 mL
